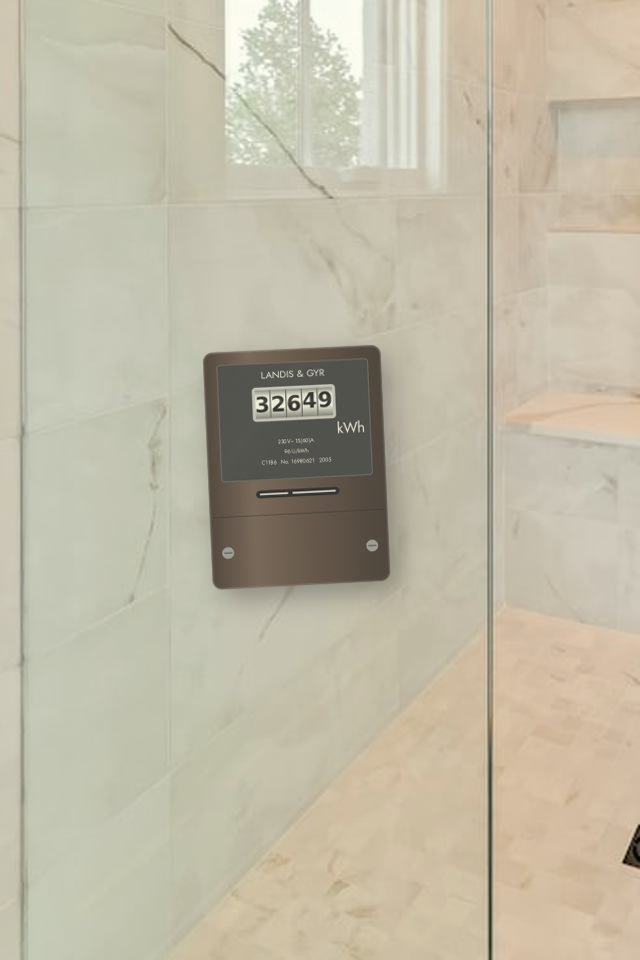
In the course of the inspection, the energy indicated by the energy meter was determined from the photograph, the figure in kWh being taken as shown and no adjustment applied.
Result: 32649 kWh
